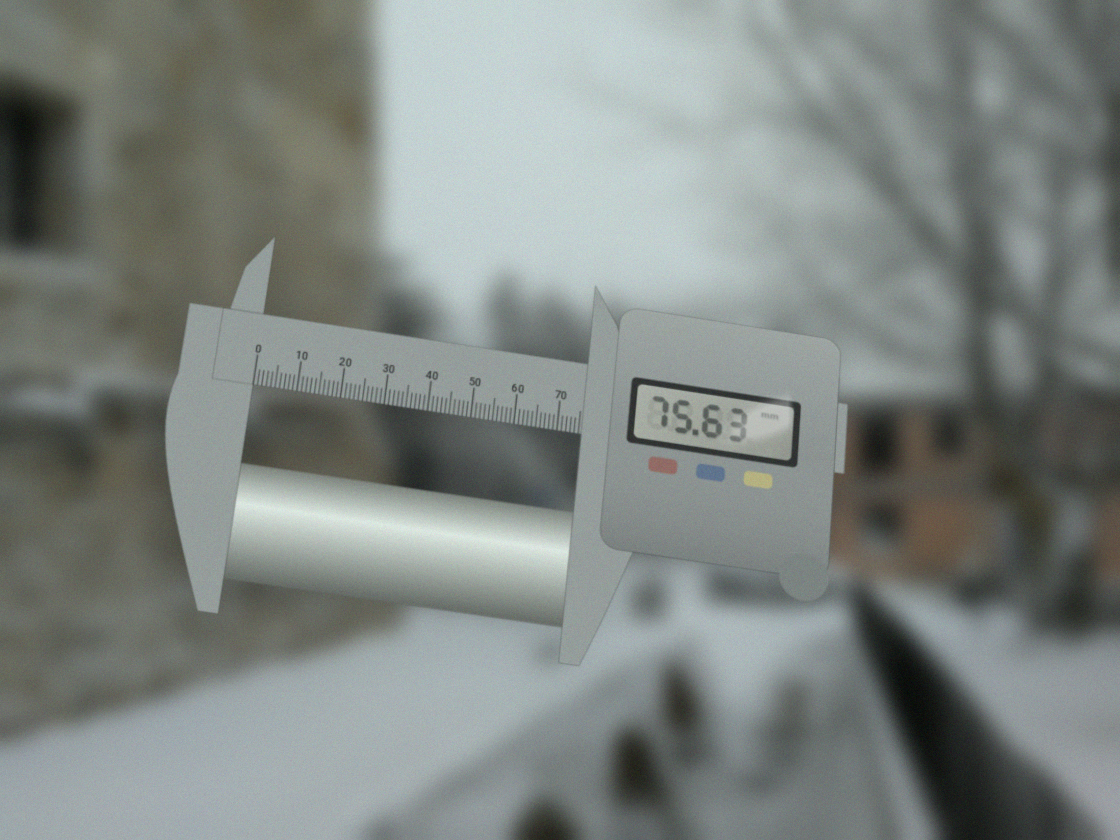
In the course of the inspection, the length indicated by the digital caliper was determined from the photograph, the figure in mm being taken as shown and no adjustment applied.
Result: 75.63 mm
